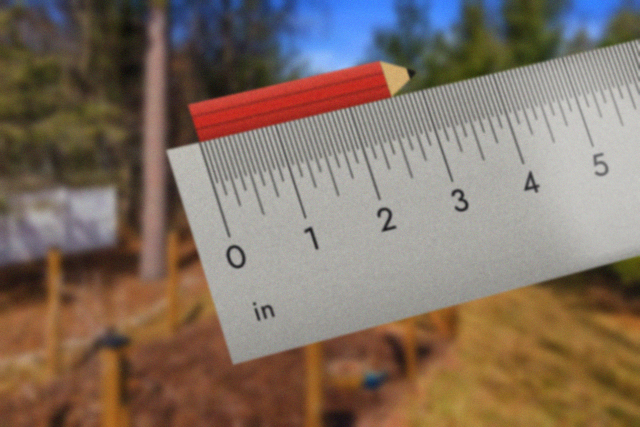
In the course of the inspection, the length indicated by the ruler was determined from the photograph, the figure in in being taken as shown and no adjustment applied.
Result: 3 in
